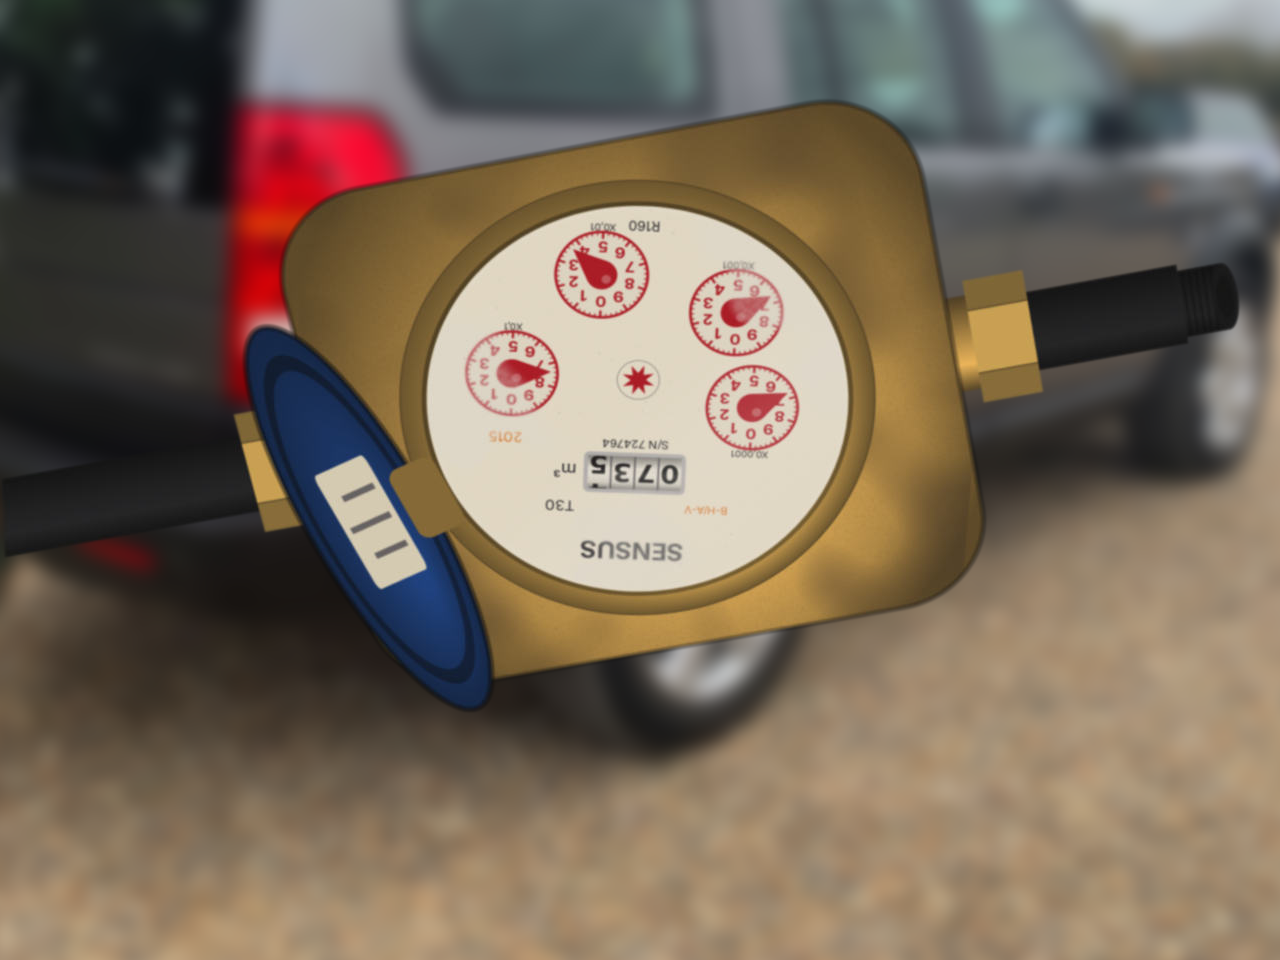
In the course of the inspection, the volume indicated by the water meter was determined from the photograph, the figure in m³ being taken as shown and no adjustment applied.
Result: 734.7366 m³
